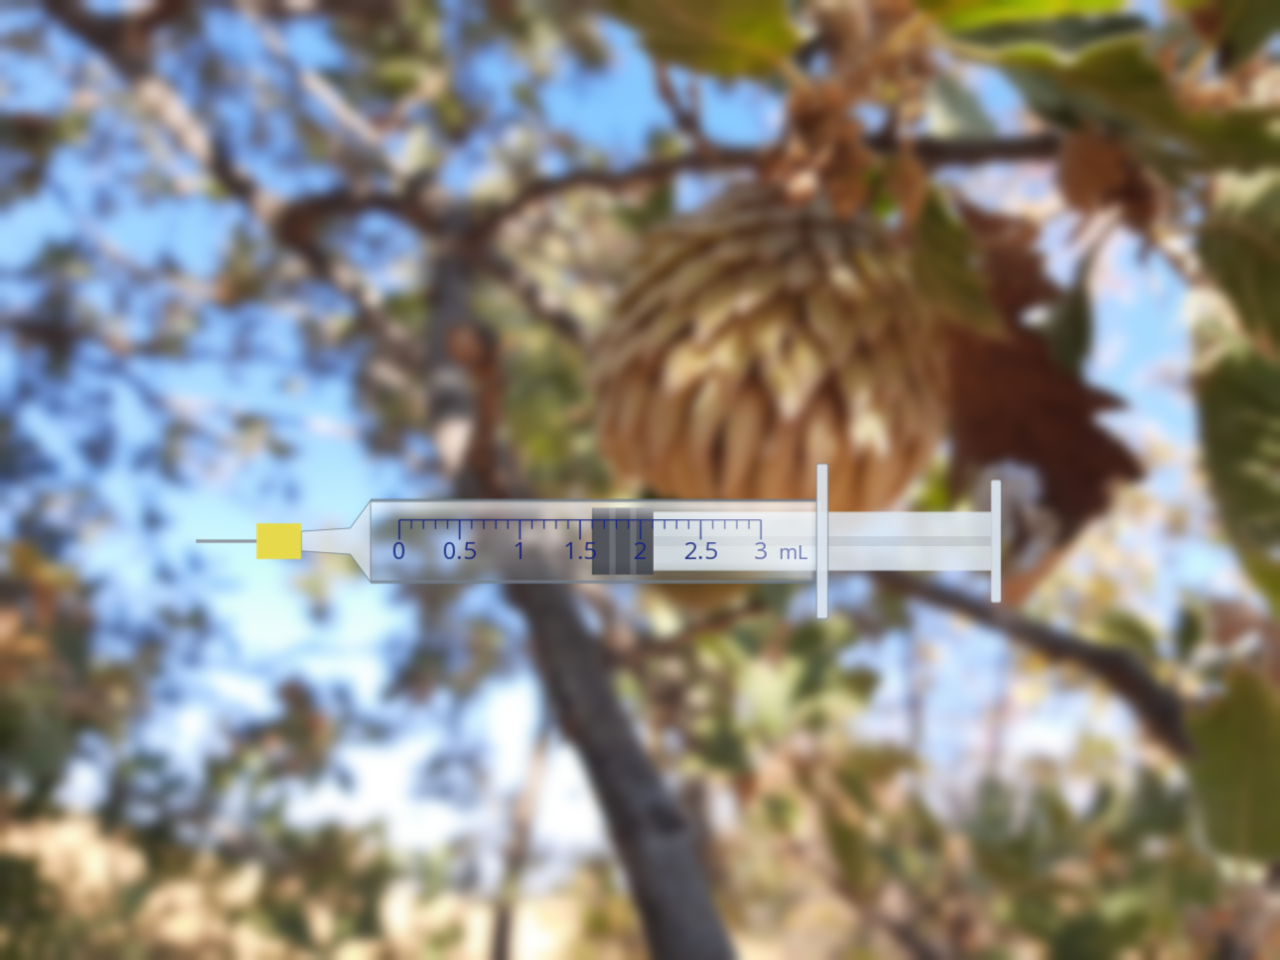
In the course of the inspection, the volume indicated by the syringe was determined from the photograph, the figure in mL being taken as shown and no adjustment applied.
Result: 1.6 mL
